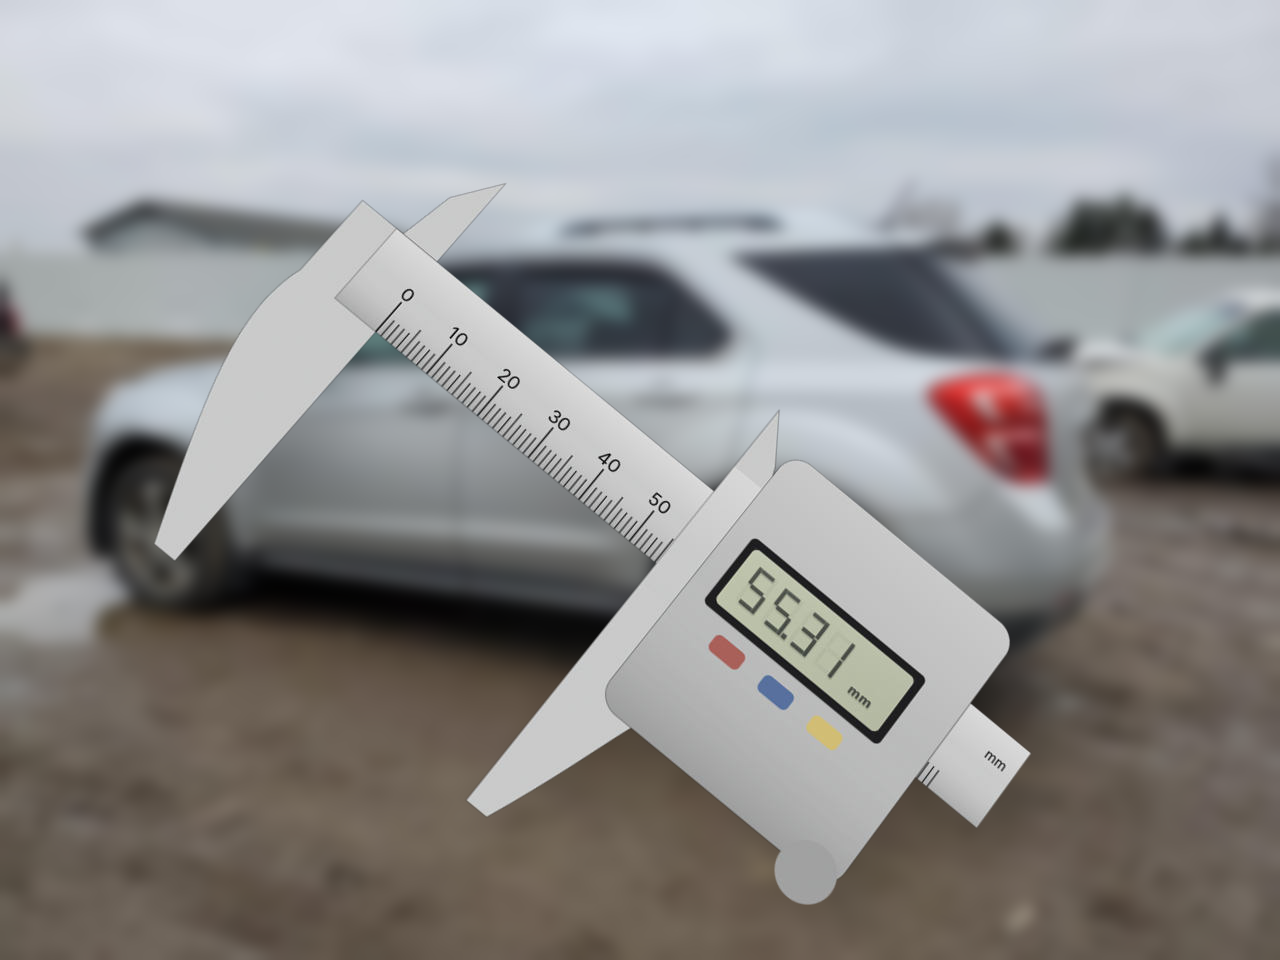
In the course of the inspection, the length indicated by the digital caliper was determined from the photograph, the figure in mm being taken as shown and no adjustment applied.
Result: 55.31 mm
